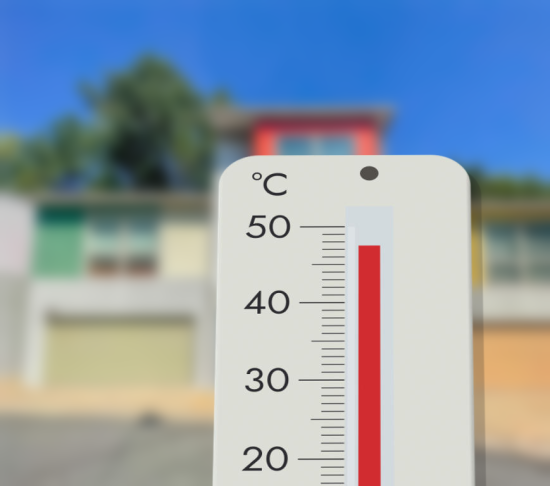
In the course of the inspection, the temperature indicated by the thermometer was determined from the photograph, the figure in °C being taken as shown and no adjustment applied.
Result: 47.5 °C
